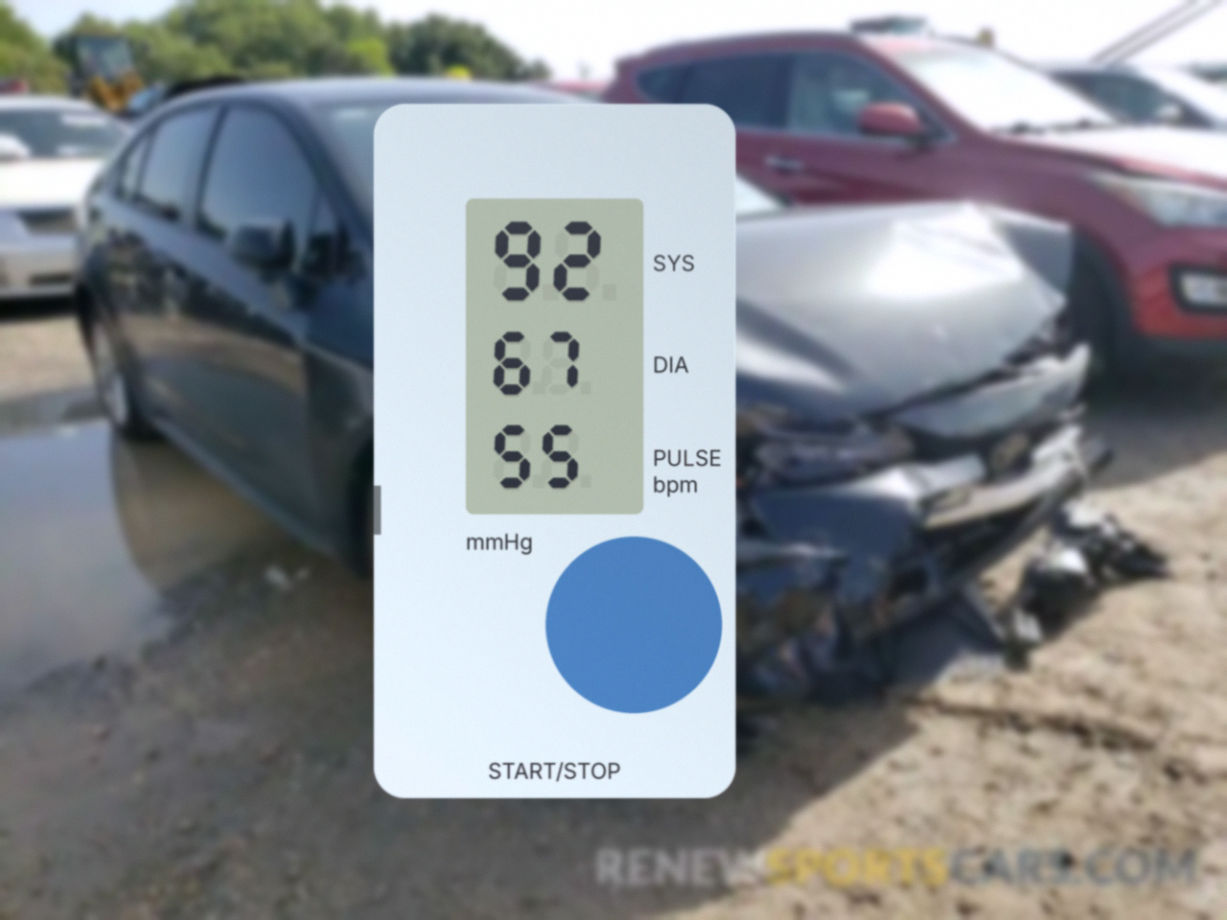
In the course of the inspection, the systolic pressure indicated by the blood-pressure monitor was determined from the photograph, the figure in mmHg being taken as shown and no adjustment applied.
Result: 92 mmHg
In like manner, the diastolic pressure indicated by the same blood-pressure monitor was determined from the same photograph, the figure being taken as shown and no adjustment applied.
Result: 67 mmHg
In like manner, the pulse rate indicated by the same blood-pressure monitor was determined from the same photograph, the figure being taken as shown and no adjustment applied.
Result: 55 bpm
